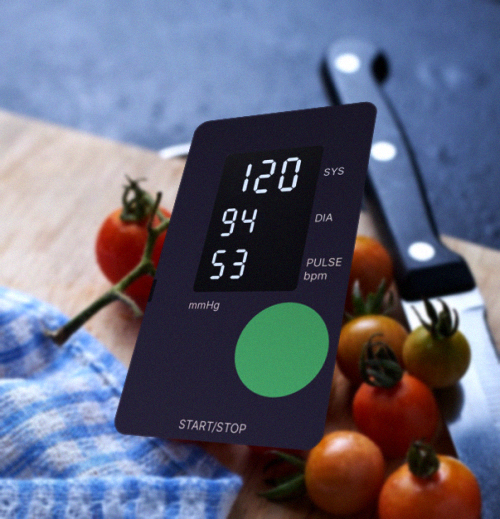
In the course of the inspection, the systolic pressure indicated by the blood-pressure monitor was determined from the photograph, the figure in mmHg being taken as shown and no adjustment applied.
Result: 120 mmHg
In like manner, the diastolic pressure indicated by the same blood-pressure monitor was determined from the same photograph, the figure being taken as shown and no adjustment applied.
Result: 94 mmHg
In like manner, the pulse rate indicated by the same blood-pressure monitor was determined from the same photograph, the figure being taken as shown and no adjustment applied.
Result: 53 bpm
